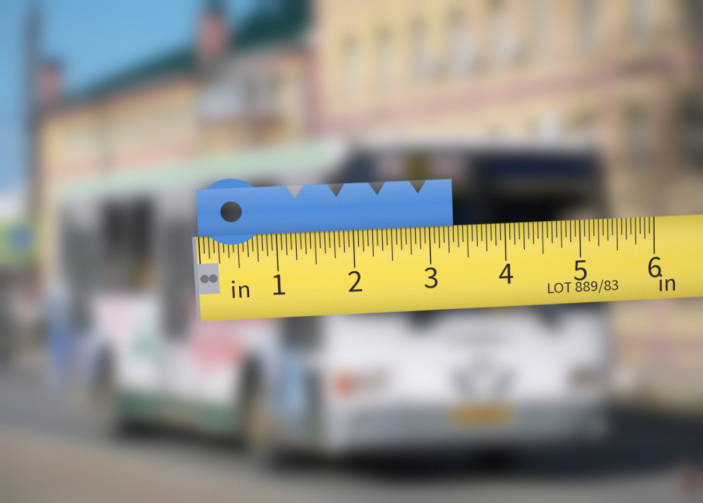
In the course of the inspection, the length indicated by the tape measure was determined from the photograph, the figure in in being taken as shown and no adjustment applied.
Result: 3.3125 in
